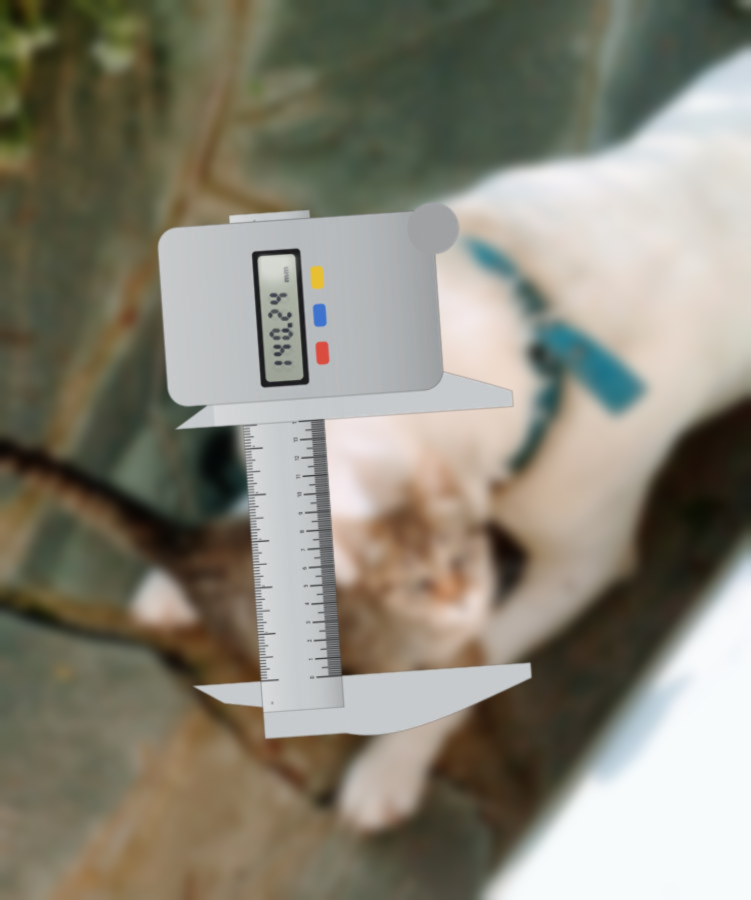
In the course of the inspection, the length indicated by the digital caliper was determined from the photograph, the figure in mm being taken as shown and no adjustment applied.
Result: 140.24 mm
